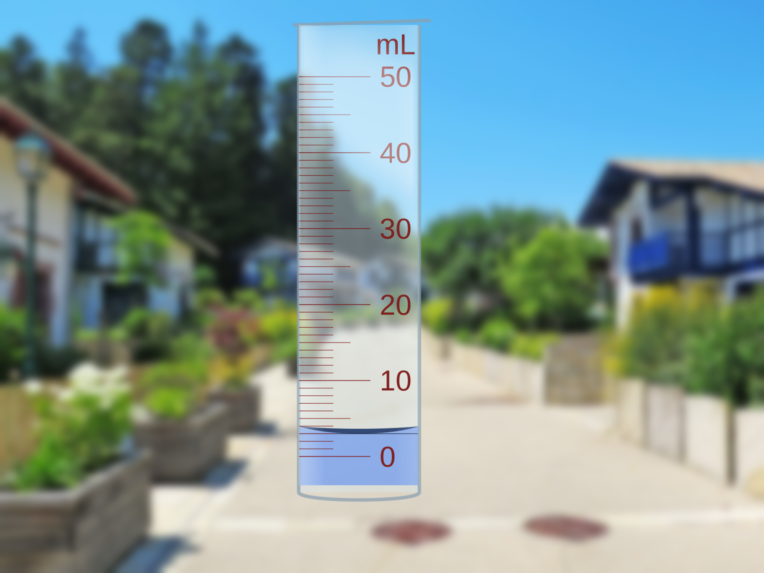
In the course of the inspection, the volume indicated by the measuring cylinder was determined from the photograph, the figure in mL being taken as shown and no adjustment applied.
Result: 3 mL
